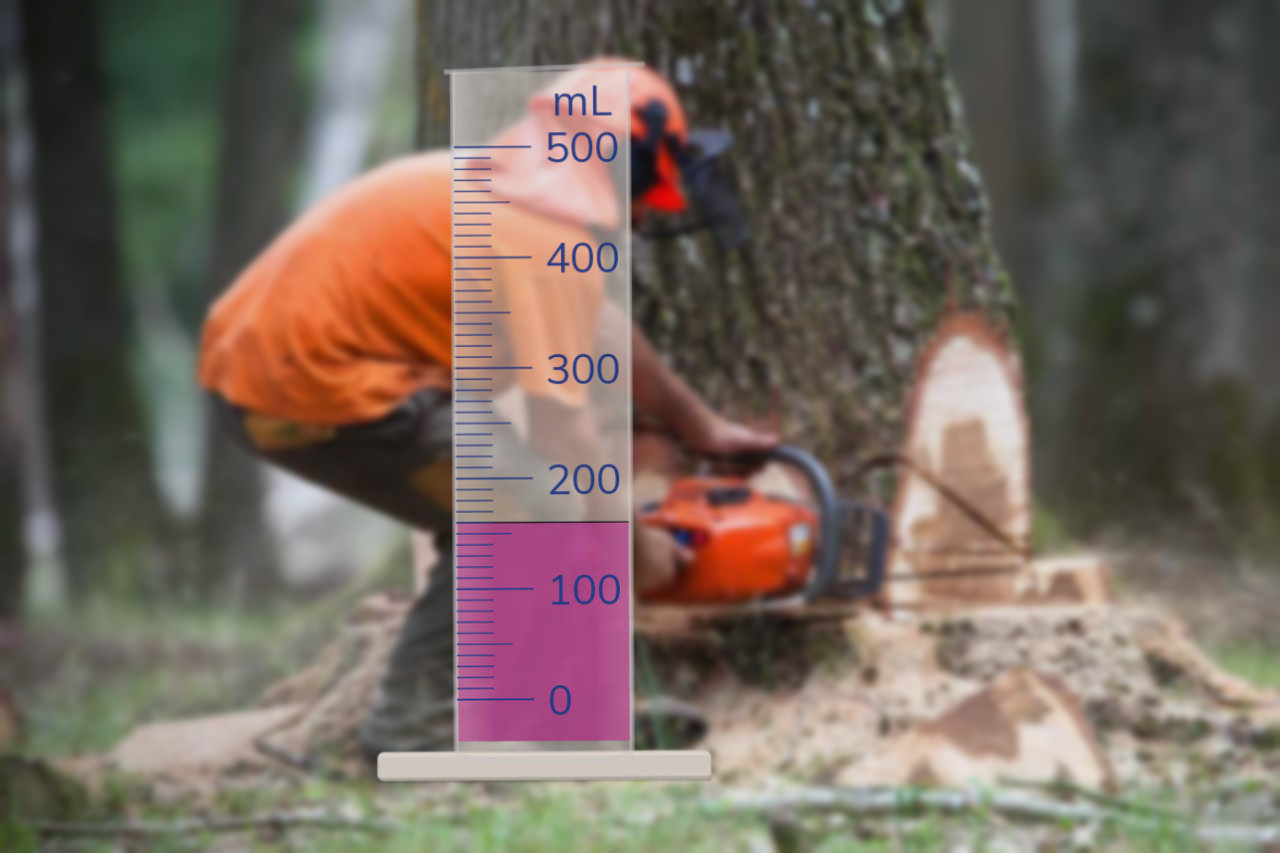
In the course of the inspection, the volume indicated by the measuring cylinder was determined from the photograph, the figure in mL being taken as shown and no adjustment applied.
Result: 160 mL
